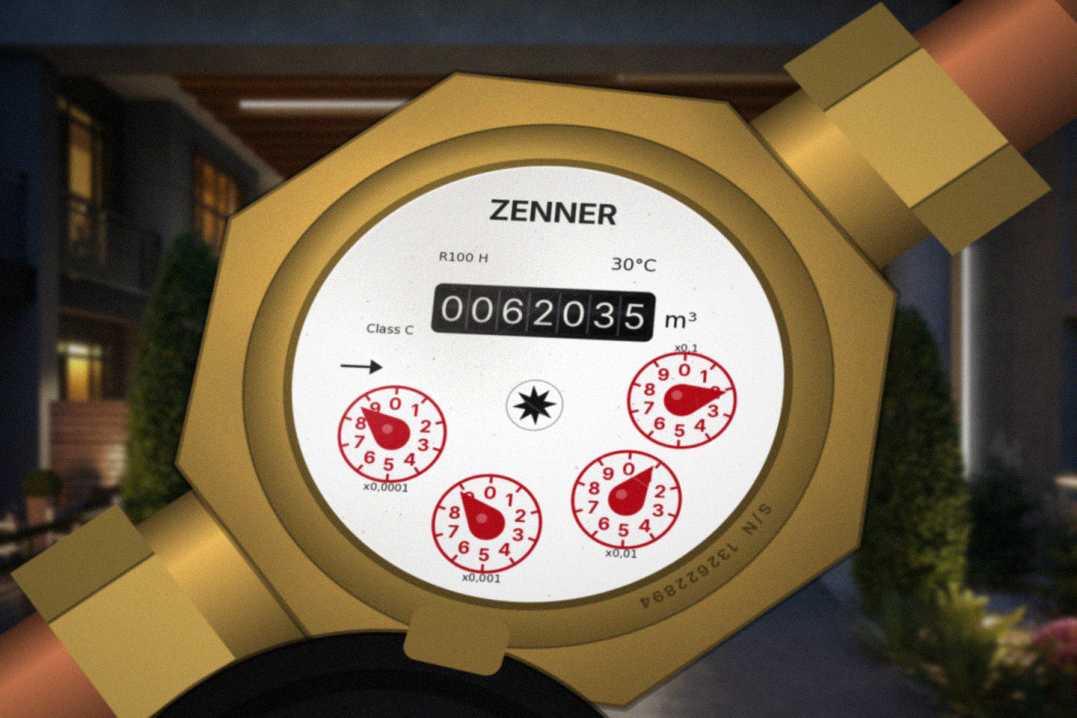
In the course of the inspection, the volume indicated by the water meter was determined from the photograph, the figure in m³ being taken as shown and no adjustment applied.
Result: 62035.2088 m³
